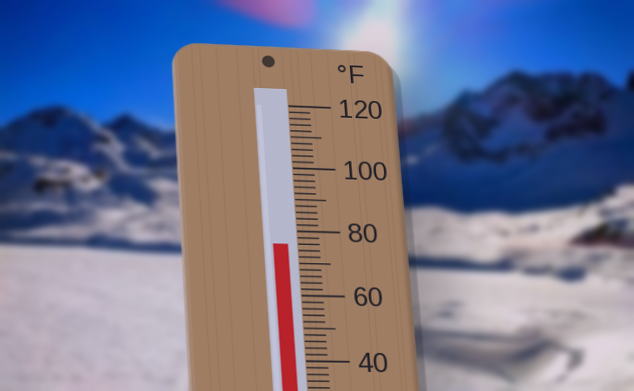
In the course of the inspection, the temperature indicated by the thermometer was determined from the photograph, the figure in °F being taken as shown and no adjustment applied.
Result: 76 °F
